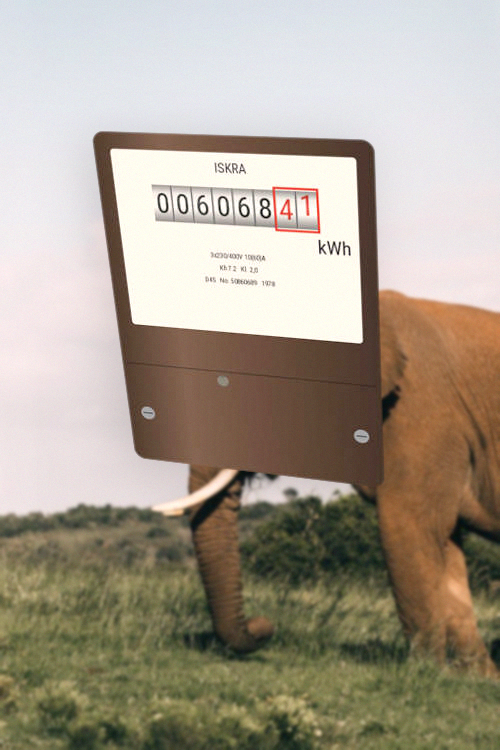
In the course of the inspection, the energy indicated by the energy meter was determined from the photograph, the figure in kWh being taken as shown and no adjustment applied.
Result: 6068.41 kWh
